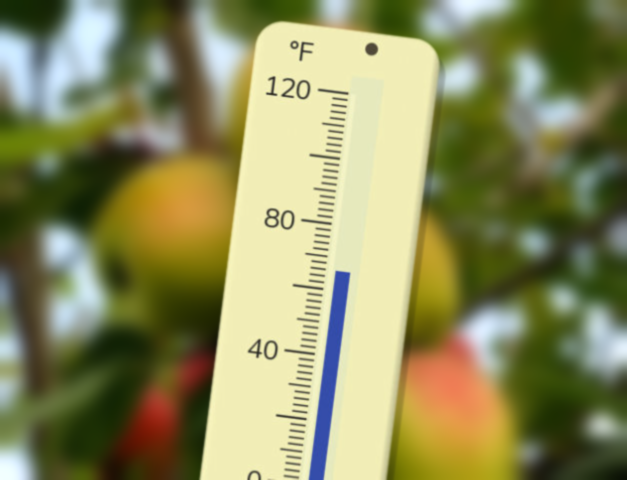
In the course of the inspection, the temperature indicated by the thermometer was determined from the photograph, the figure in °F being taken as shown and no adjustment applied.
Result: 66 °F
